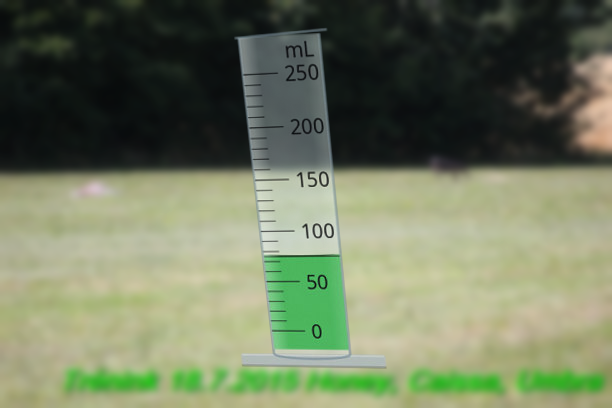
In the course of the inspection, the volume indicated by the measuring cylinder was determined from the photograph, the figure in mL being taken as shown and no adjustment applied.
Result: 75 mL
